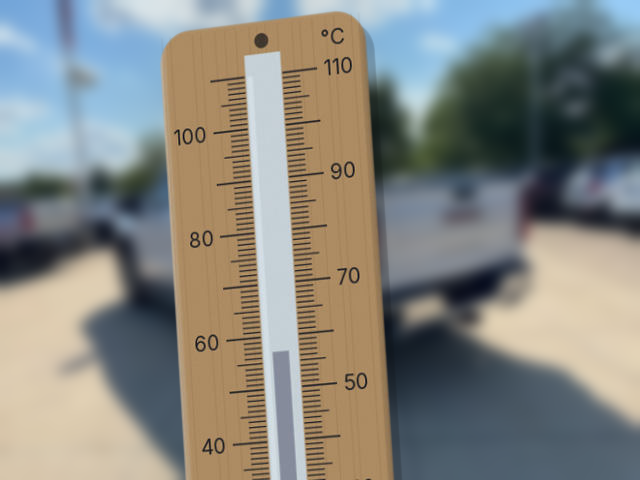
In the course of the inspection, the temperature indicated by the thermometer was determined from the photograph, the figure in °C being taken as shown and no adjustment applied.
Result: 57 °C
